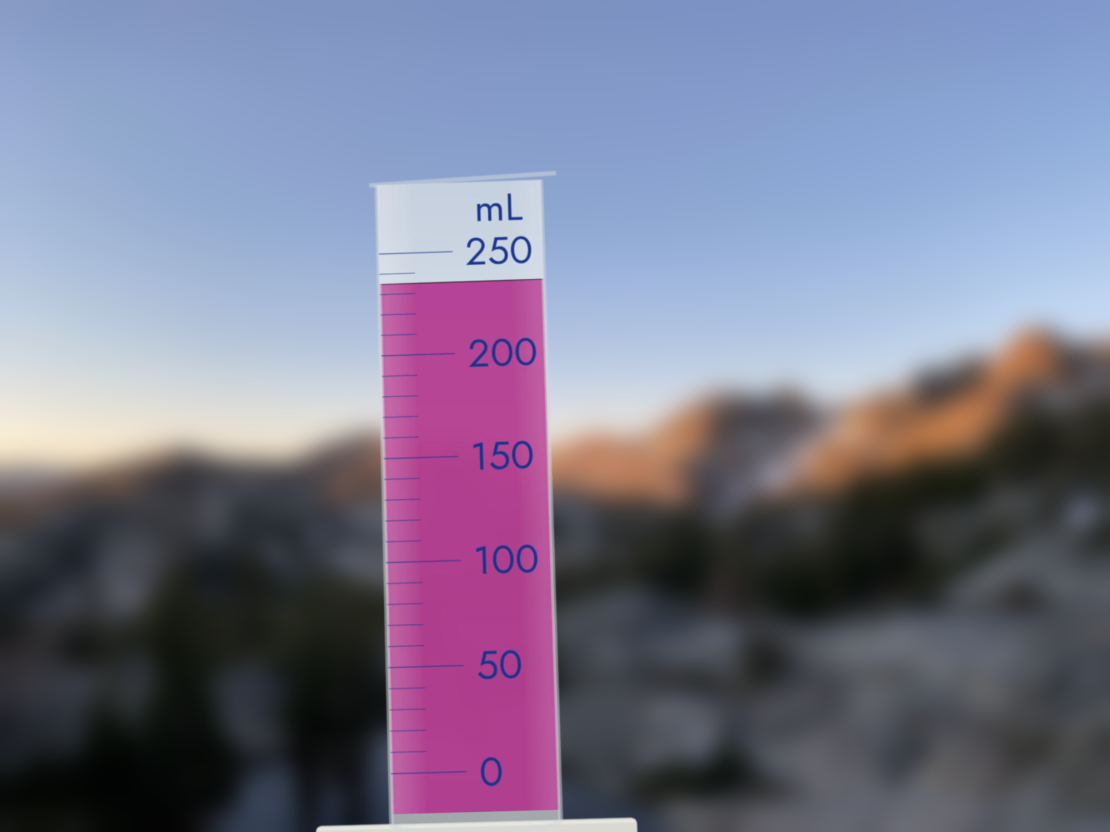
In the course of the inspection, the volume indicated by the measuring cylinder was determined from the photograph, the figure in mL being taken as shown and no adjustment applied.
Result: 235 mL
